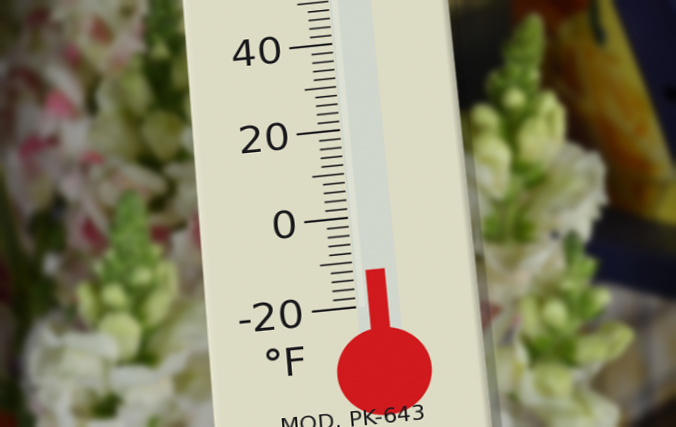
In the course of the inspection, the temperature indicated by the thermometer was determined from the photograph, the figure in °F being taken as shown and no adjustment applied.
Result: -12 °F
